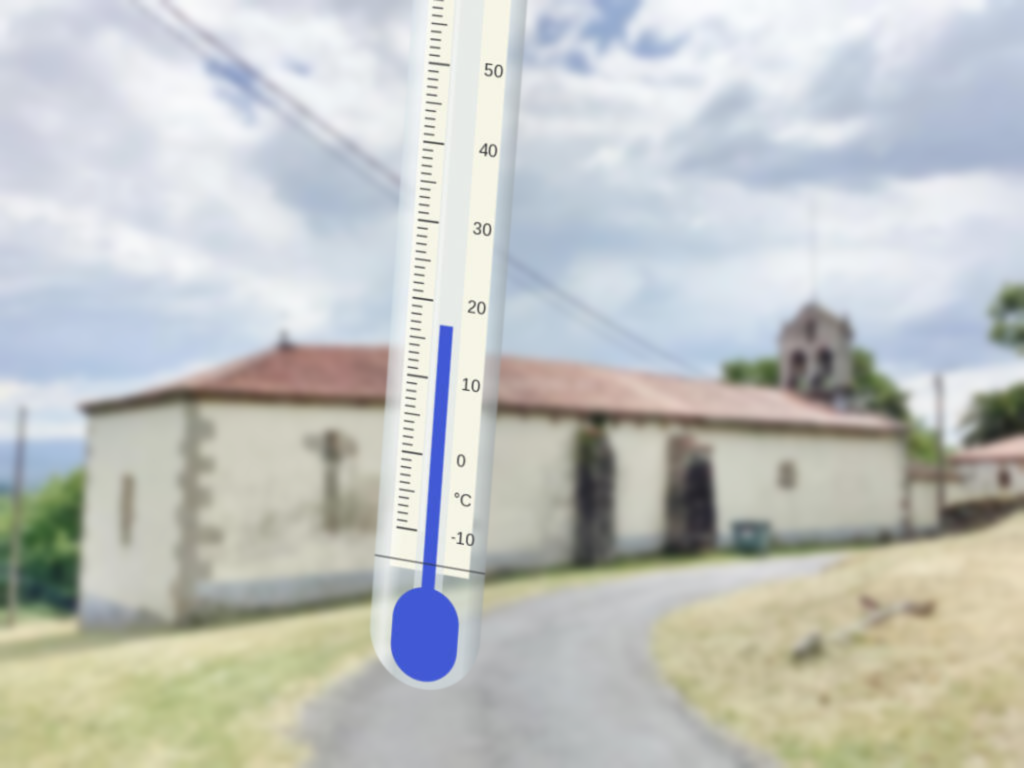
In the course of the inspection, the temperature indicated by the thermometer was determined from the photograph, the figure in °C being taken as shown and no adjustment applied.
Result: 17 °C
